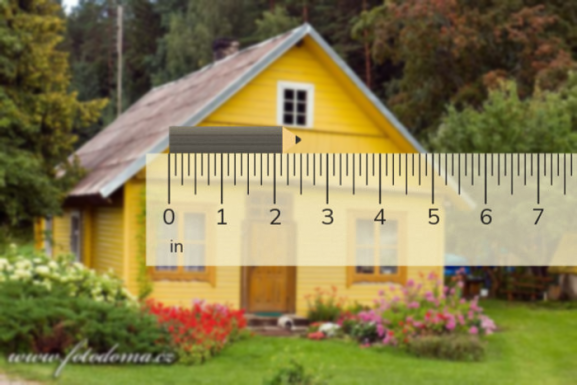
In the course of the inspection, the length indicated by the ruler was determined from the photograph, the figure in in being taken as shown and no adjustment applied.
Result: 2.5 in
